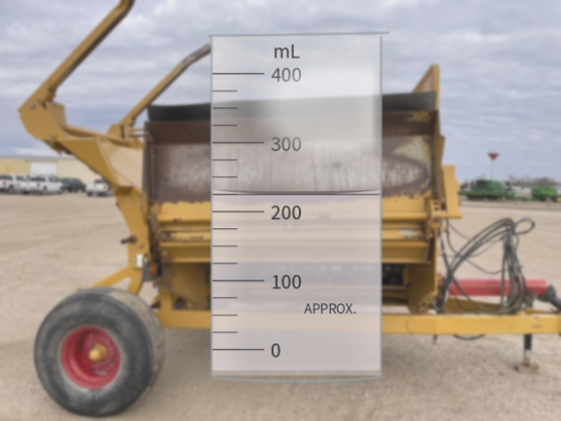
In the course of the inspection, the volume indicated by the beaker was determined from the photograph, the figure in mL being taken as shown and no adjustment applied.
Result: 225 mL
